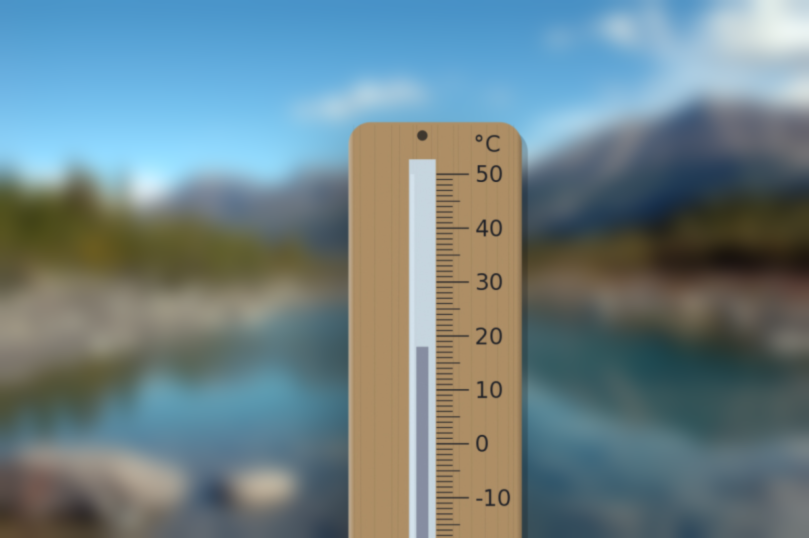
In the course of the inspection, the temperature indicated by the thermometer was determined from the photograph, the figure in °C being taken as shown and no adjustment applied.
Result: 18 °C
